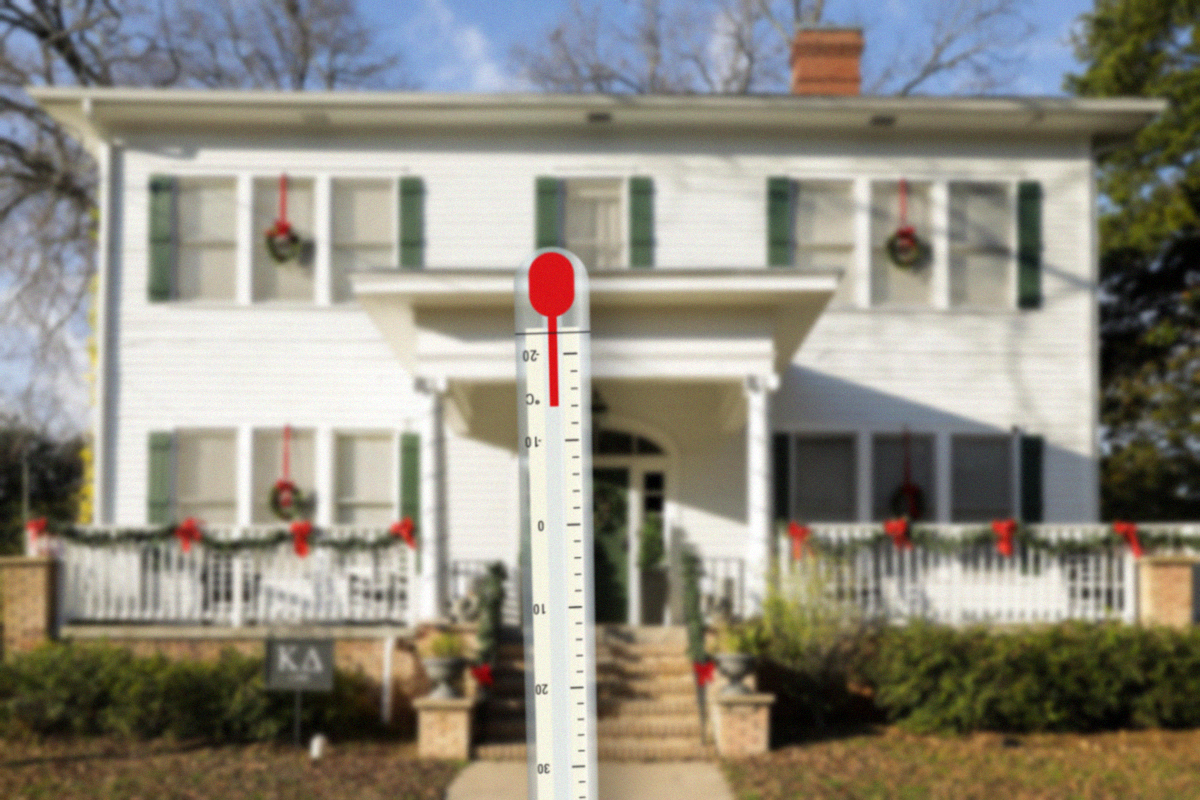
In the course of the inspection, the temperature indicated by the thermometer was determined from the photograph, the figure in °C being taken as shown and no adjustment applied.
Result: -14 °C
